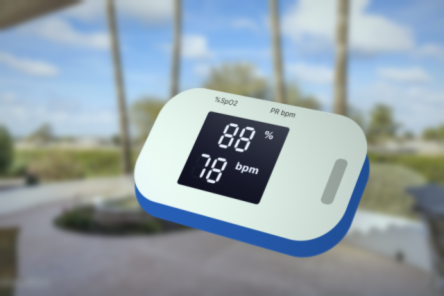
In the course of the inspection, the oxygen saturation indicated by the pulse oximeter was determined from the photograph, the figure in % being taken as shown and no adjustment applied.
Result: 88 %
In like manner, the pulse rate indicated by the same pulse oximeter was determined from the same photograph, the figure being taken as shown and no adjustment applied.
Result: 78 bpm
